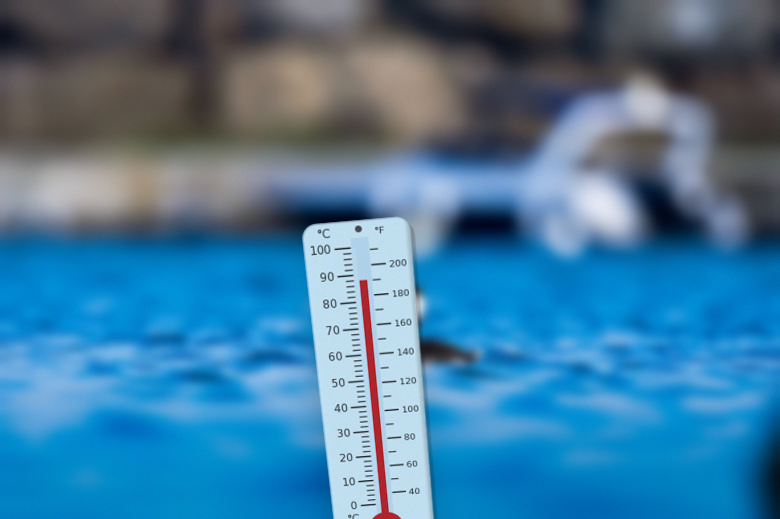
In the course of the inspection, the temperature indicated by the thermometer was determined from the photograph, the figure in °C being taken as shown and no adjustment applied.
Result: 88 °C
